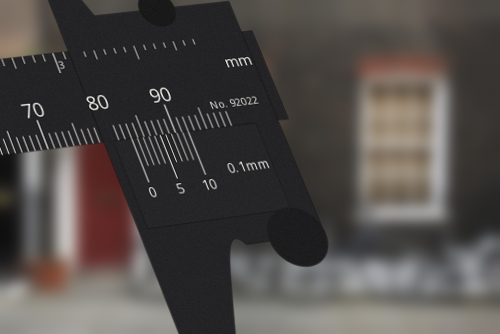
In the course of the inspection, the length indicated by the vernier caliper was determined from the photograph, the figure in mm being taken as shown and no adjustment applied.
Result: 83.0 mm
